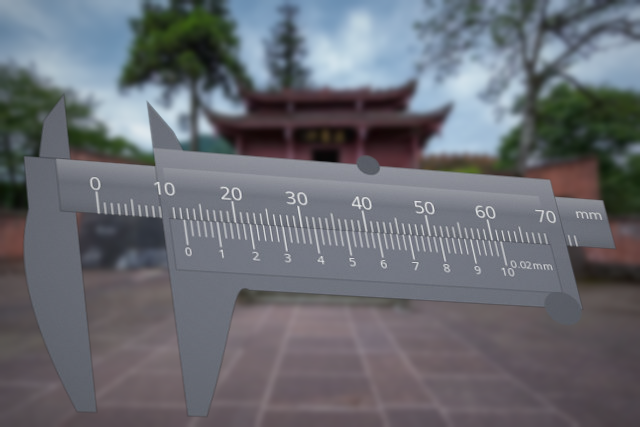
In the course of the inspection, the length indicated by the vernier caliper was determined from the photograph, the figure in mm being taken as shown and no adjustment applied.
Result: 12.4 mm
